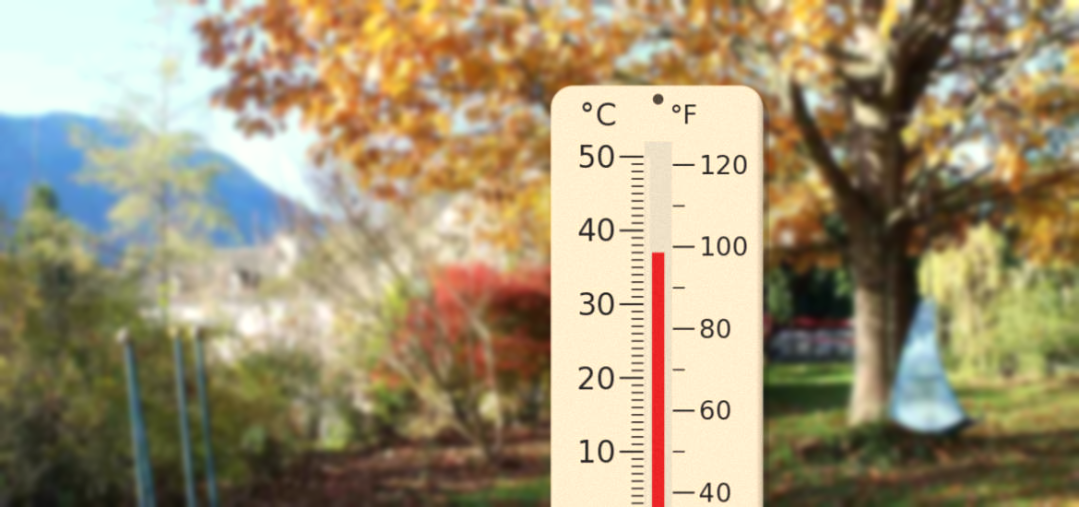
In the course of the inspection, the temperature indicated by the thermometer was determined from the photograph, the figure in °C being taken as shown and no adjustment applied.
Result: 37 °C
